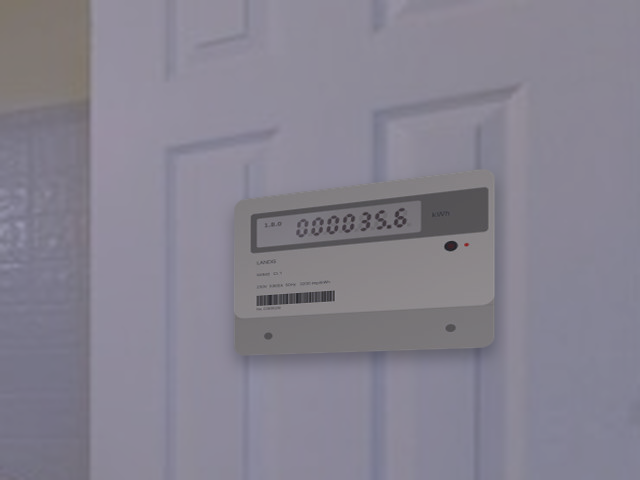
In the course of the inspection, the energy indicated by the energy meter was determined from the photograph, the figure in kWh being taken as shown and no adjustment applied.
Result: 35.6 kWh
